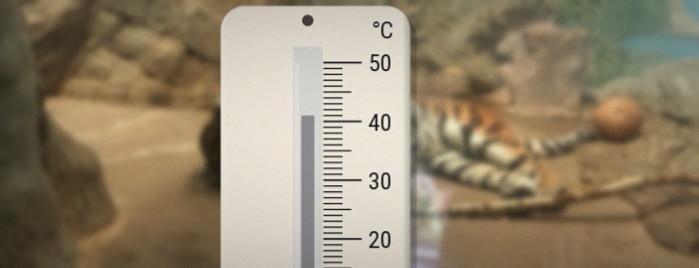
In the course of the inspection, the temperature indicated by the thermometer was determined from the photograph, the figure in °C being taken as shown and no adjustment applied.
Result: 41 °C
